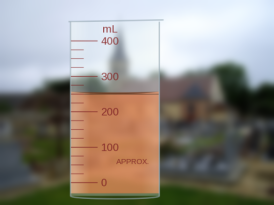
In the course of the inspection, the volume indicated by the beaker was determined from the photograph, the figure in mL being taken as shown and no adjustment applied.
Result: 250 mL
